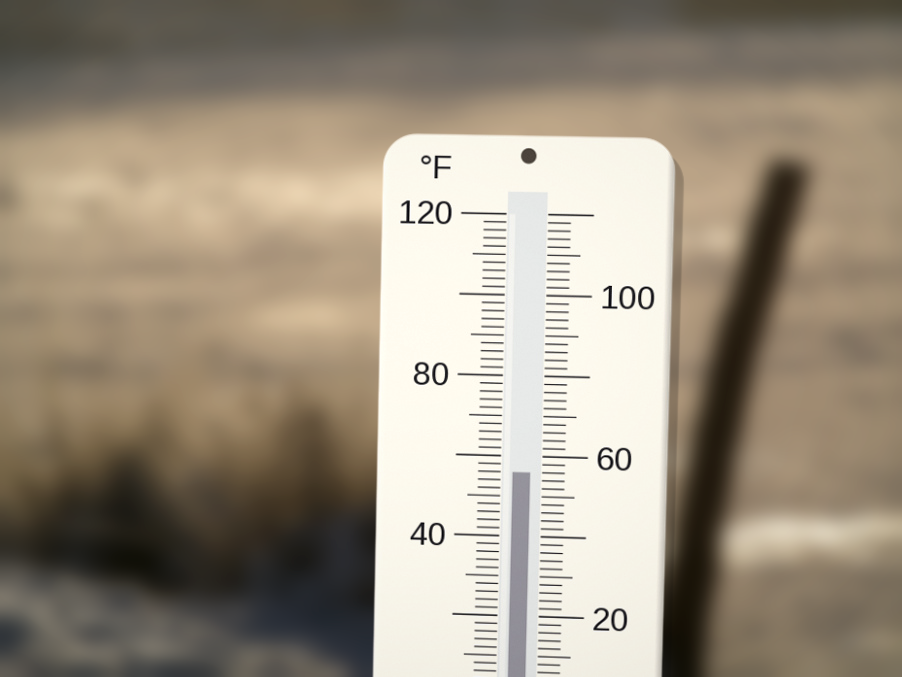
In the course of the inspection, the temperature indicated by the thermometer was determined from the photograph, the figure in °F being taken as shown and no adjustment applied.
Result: 56 °F
